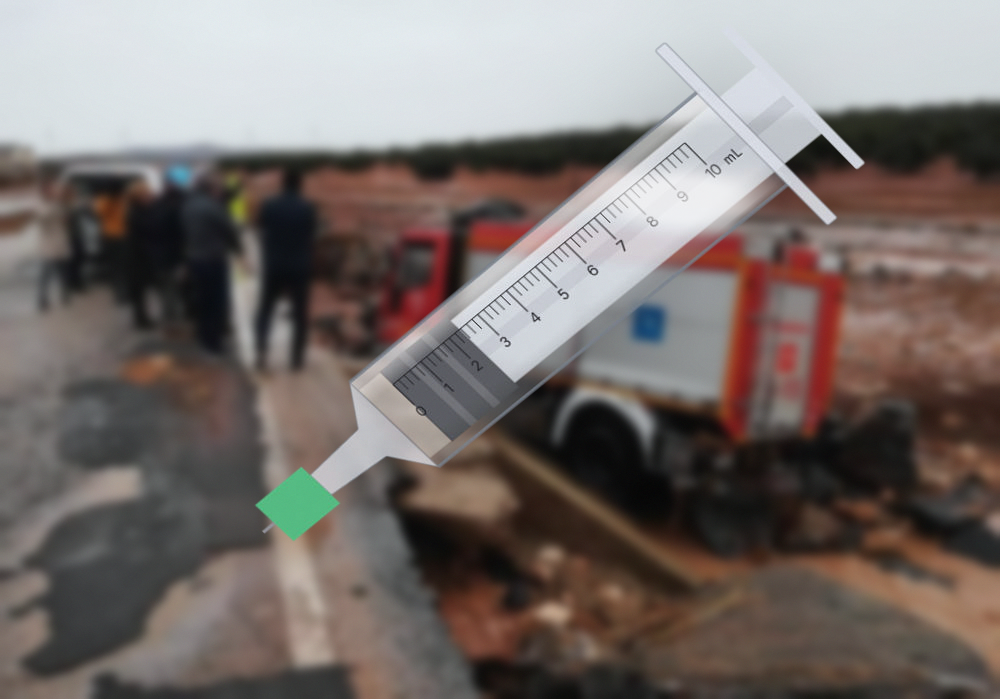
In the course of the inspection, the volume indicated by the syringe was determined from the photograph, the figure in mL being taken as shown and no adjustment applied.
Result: 0 mL
